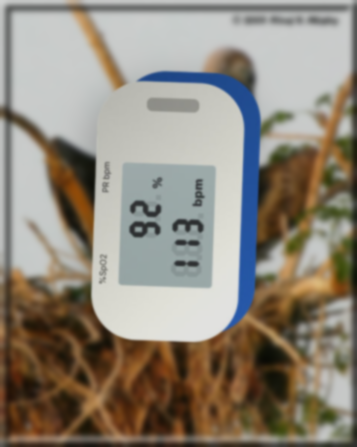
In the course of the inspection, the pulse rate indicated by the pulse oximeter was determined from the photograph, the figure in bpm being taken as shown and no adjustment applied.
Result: 113 bpm
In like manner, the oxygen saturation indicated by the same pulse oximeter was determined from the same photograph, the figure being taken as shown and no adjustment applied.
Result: 92 %
